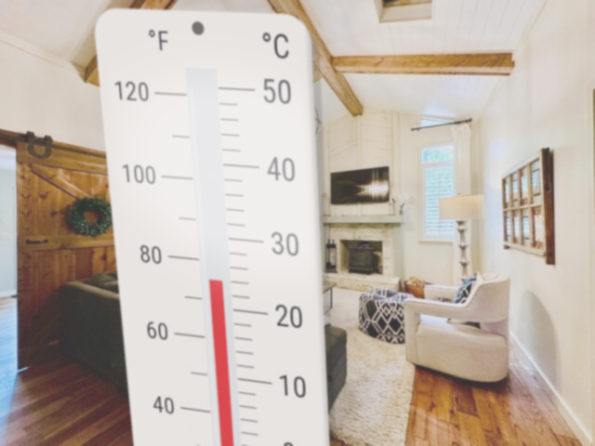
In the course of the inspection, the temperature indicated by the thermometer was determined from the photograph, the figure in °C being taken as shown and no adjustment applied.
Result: 24 °C
